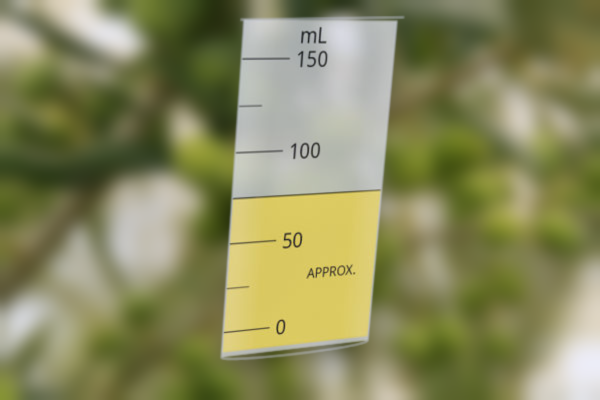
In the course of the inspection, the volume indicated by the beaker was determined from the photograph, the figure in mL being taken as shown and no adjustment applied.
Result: 75 mL
